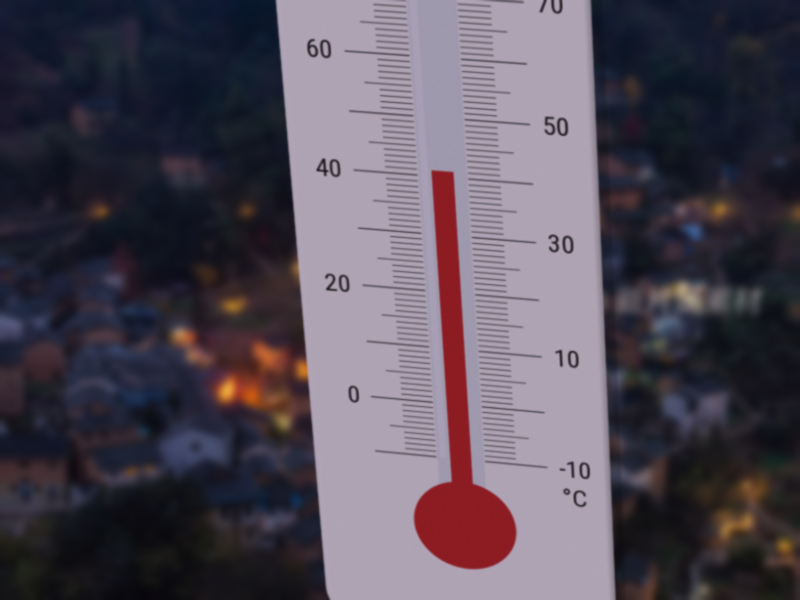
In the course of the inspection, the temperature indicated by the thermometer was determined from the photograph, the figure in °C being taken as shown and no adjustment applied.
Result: 41 °C
